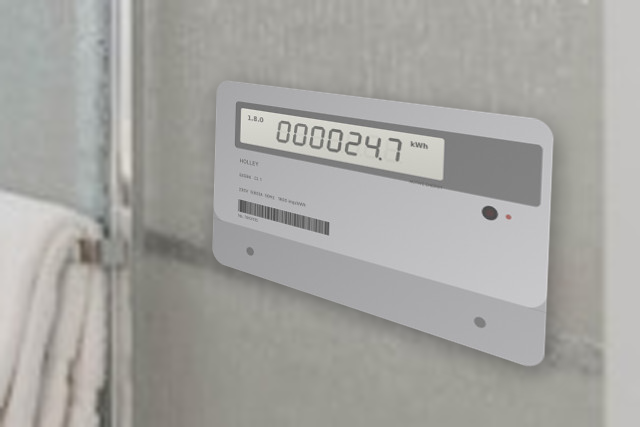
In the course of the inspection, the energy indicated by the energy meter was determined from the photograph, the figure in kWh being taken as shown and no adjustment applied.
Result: 24.7 kWh
